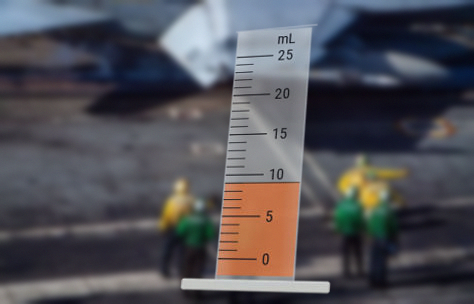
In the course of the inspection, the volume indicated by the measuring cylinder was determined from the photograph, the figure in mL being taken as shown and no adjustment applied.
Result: 9 mL
